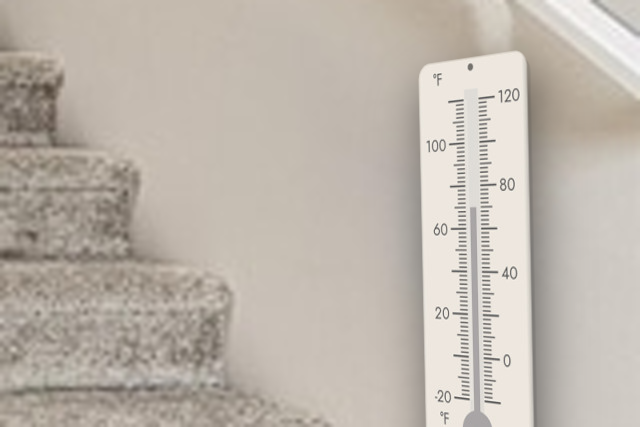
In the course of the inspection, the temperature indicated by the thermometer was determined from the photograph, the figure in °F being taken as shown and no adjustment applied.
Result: 70 °F
